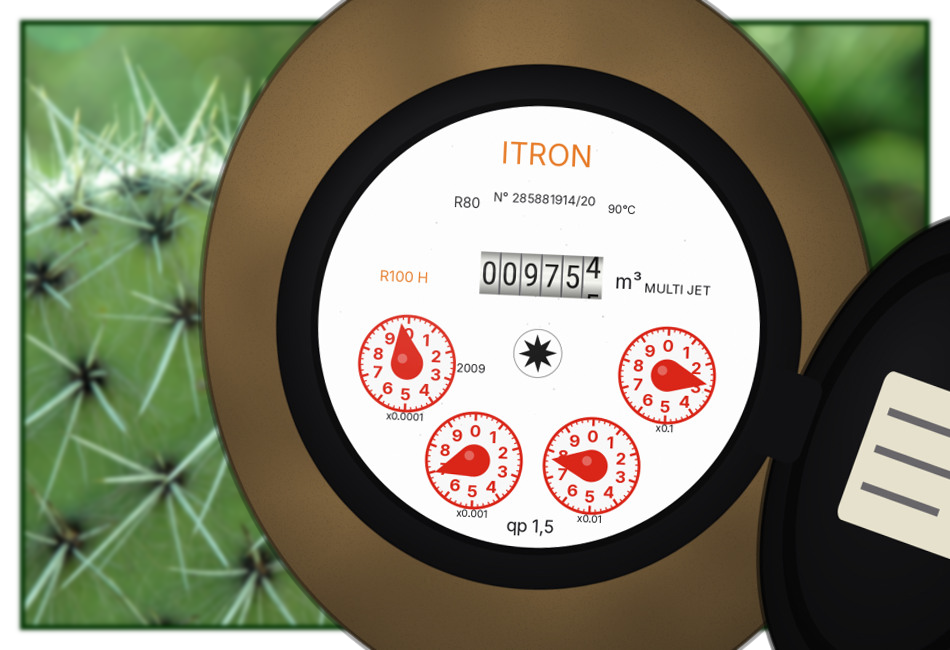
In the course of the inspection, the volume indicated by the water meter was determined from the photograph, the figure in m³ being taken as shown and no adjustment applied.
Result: 9754.2769 m³
